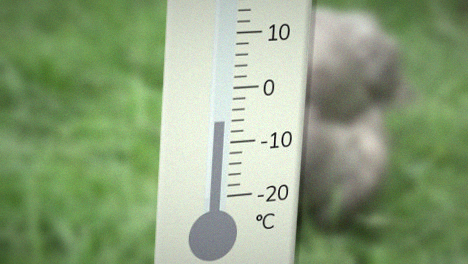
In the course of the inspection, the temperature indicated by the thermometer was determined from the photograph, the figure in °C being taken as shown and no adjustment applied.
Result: -6 °C
